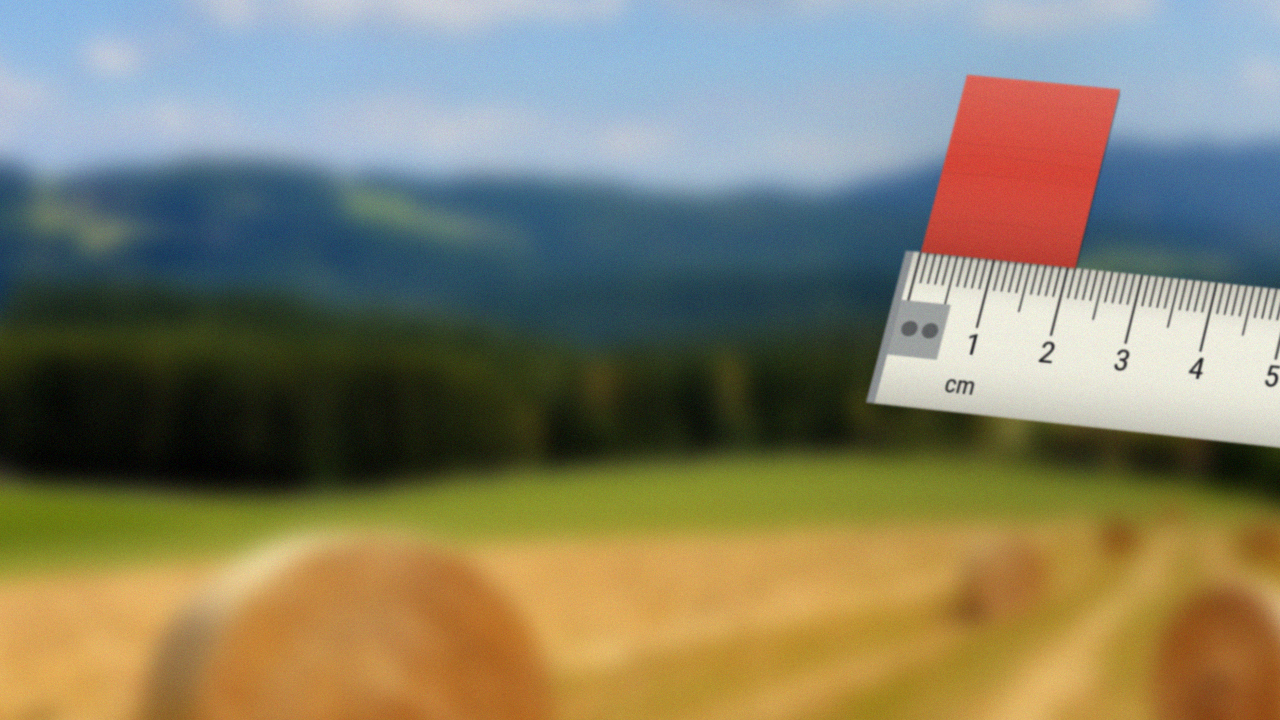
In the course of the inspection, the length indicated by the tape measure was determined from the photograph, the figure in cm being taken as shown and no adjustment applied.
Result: 2.1 cm
